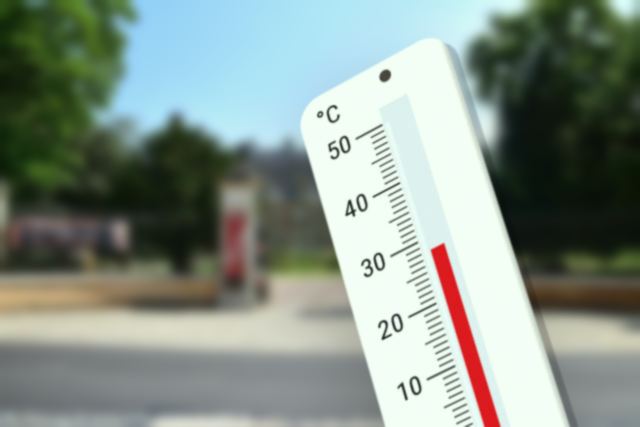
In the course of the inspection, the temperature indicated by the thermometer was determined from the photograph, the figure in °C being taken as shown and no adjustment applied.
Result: 28 °C
